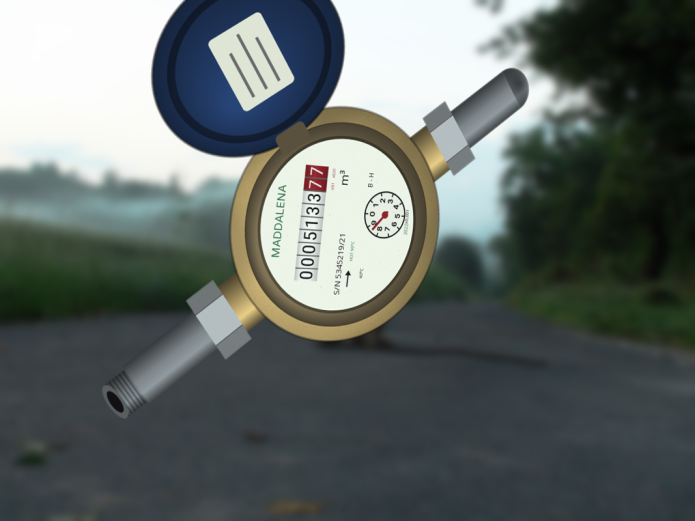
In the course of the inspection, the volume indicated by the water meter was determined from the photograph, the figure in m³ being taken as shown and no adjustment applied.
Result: 5133.778 m³
